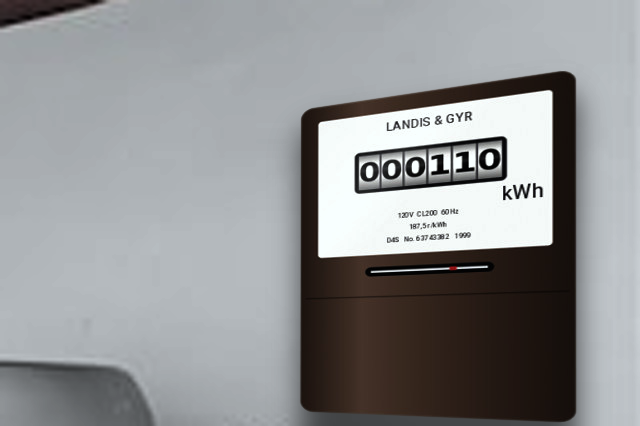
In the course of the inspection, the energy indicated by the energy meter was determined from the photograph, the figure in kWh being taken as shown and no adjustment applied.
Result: 110 kWh
